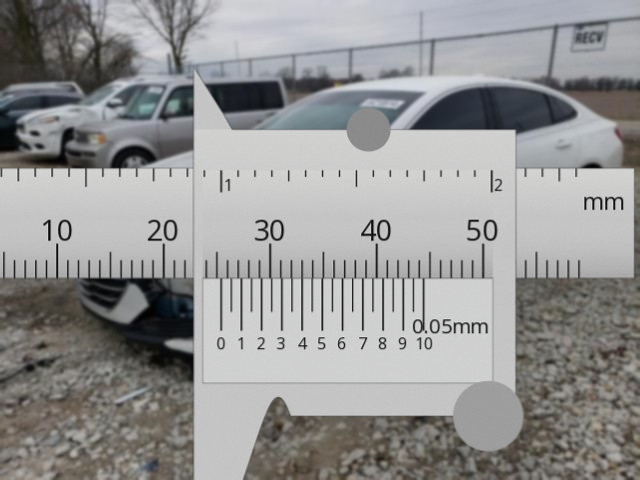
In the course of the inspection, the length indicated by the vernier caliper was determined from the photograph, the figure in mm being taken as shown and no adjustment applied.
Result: 25.4 mm
